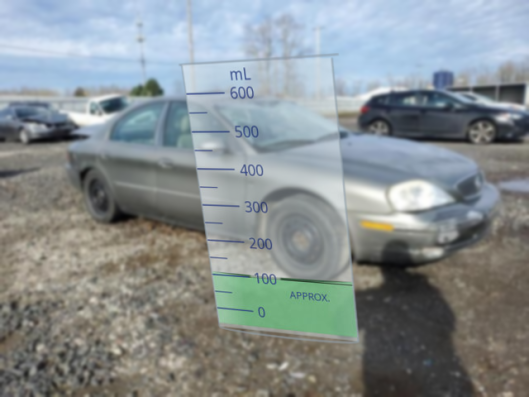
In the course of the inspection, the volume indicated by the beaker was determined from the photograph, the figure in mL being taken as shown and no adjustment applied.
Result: 100 mL
